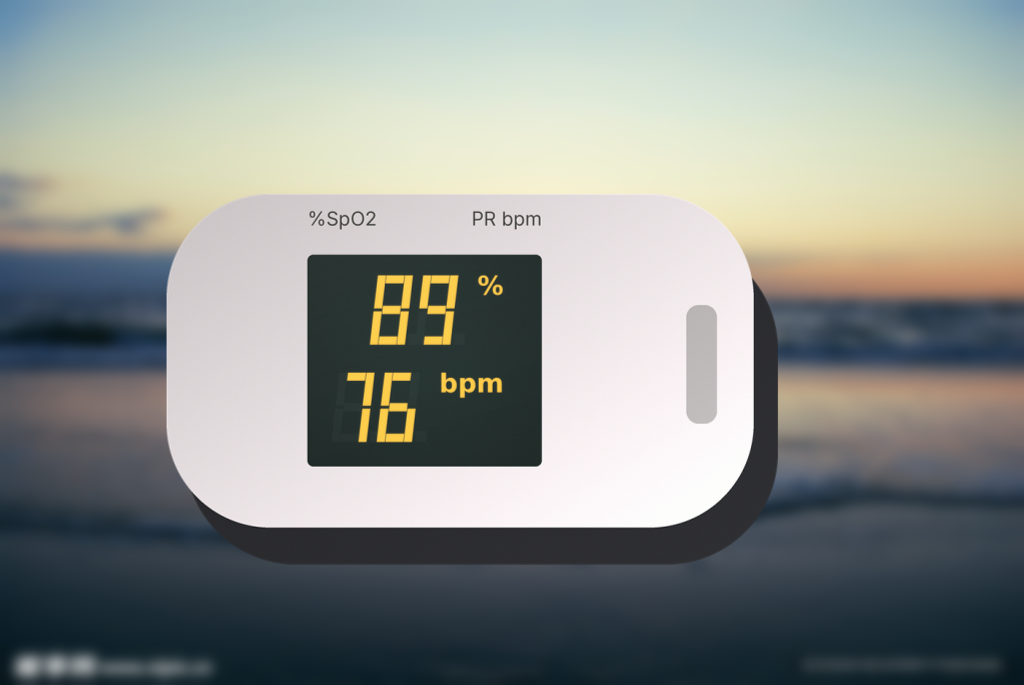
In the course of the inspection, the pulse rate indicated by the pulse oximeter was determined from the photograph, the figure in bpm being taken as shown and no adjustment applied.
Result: 76 bpm
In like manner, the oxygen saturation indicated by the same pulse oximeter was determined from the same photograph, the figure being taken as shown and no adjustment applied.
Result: 89 %
